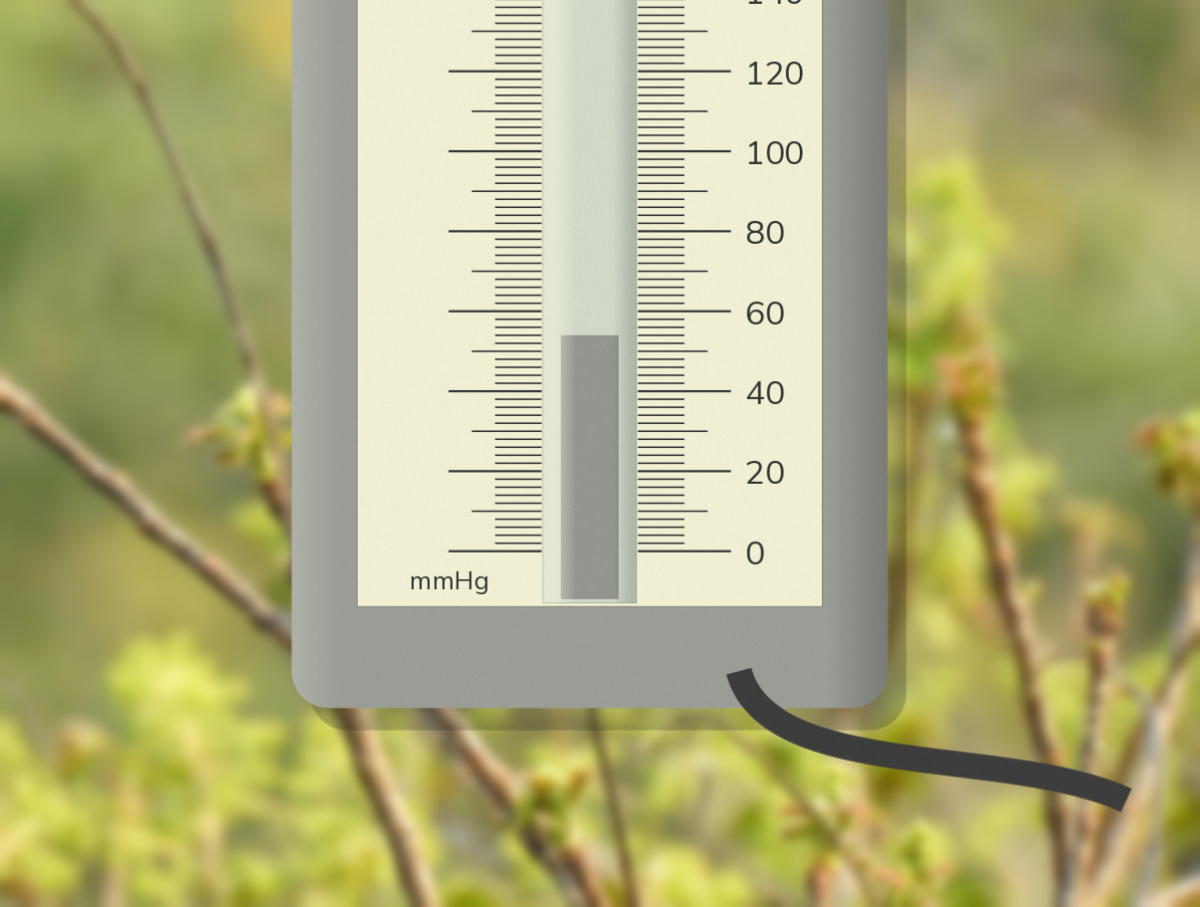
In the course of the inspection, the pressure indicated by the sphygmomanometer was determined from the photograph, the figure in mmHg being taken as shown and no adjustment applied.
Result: 54 mmHg
